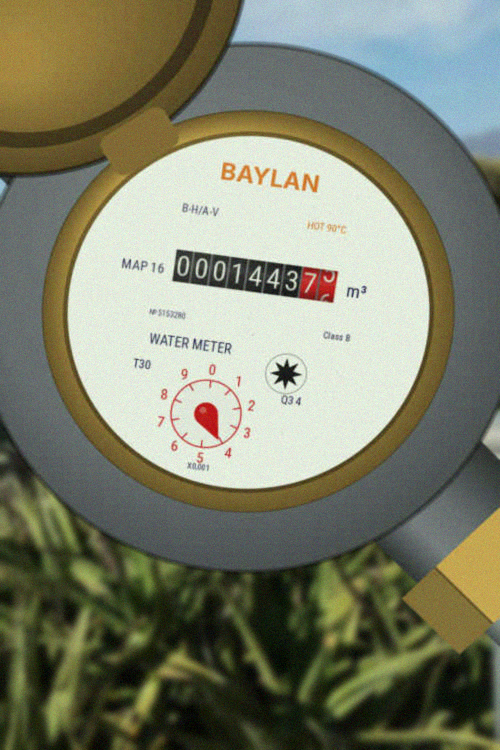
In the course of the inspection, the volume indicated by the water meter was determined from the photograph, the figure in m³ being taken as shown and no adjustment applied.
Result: 1443.754 m³
